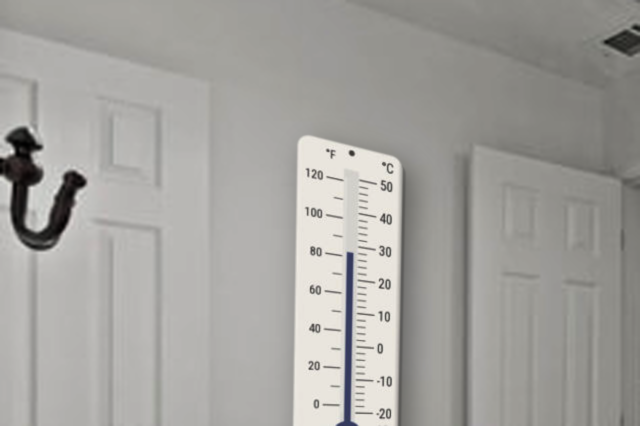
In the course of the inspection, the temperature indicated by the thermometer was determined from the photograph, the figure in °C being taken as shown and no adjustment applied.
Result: 28 °C
